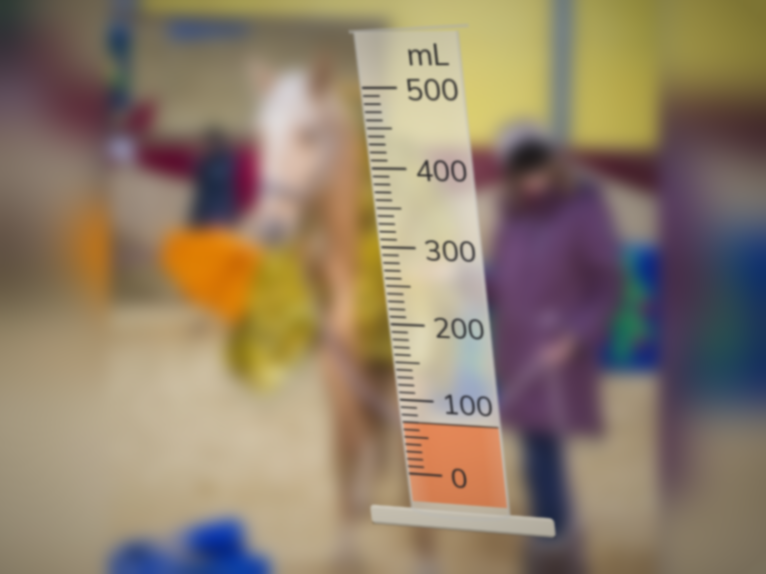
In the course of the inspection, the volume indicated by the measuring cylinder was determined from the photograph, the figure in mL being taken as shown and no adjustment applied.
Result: 70 mL
